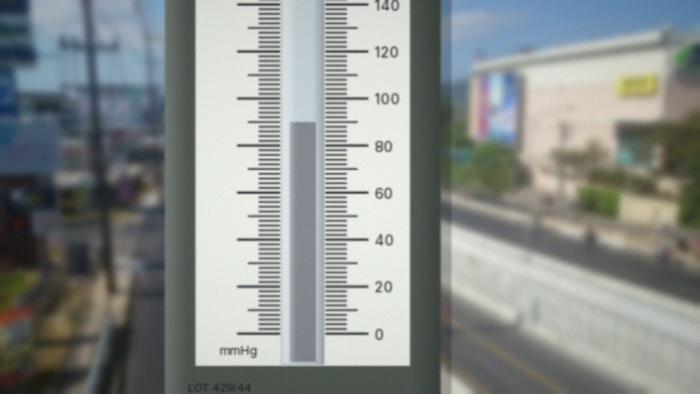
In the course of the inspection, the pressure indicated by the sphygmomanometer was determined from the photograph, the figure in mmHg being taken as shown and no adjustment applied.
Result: 90 mmHg
